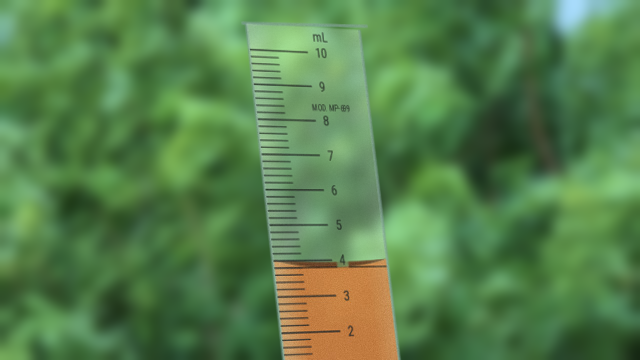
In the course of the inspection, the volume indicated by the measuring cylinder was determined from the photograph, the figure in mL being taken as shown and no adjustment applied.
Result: 3.8 mL
